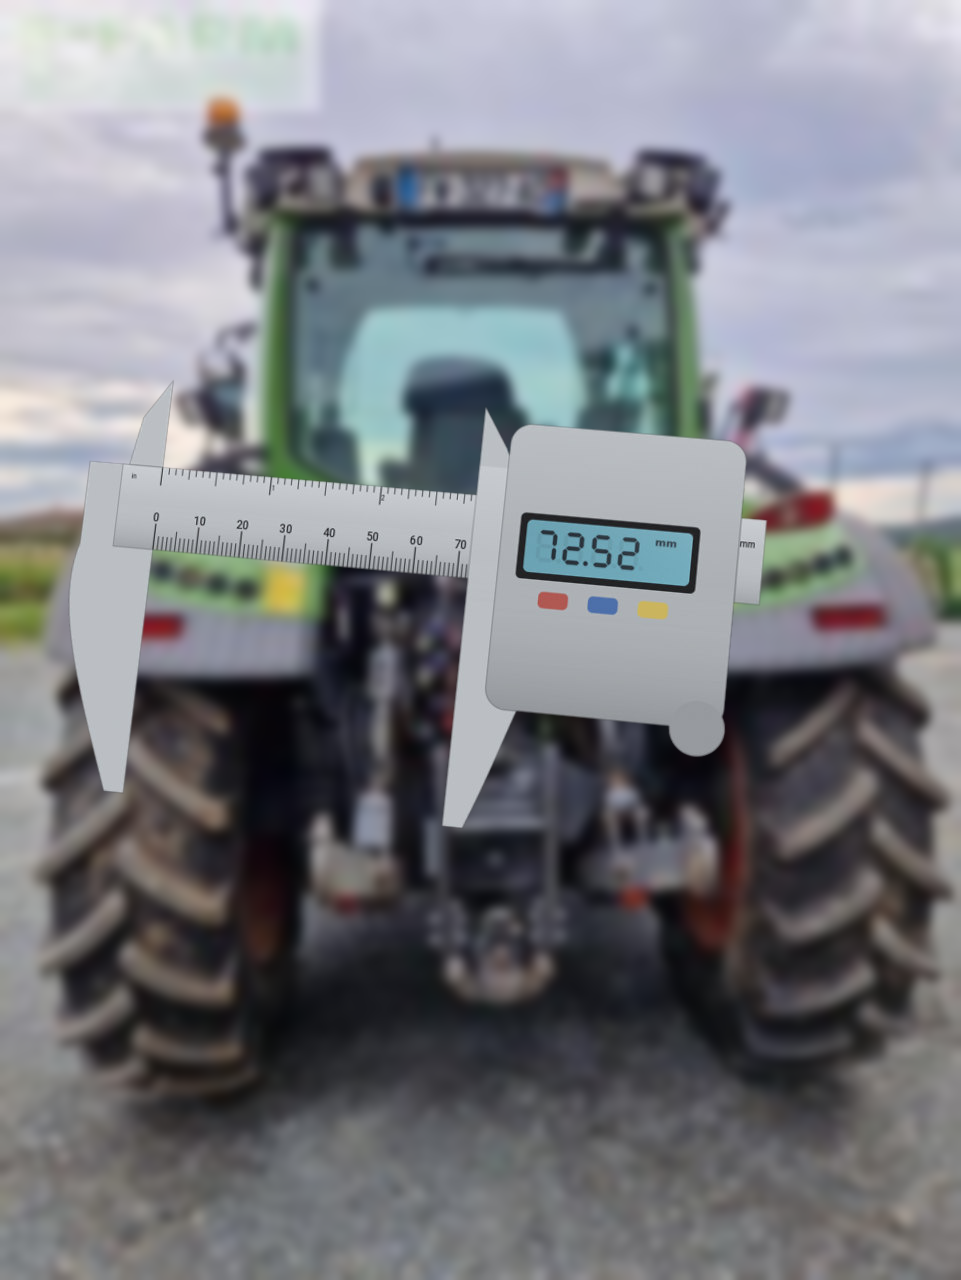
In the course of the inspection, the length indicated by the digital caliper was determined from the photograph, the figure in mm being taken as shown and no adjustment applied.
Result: 72.52 mm
